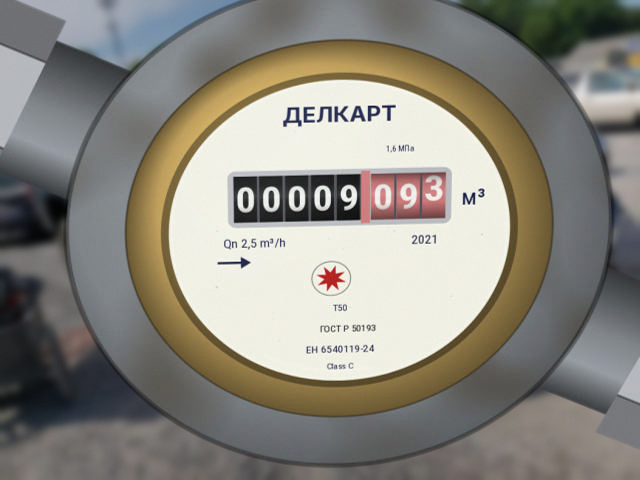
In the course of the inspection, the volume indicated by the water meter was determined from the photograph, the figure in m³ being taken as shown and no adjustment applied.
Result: 9.093 m³
